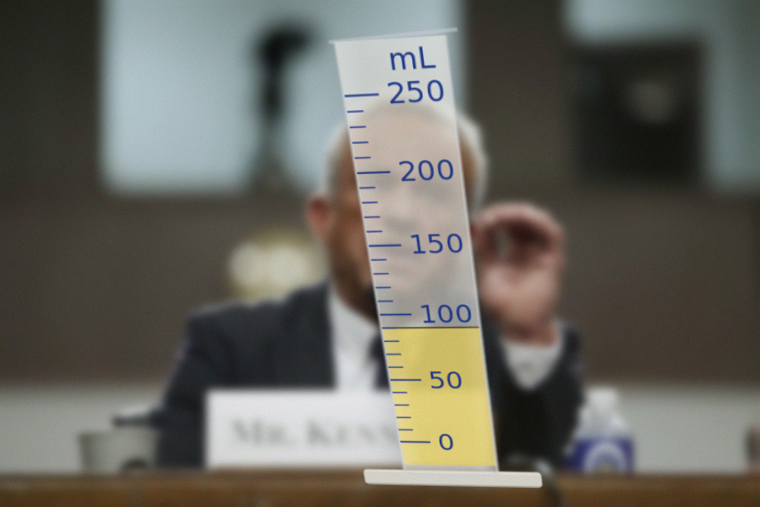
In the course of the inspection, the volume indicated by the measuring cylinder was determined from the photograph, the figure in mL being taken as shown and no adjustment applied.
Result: 90 mL
